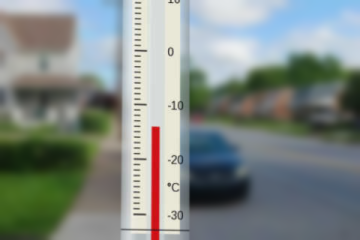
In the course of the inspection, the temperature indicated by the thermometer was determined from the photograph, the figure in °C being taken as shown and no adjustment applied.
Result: -14 °C
